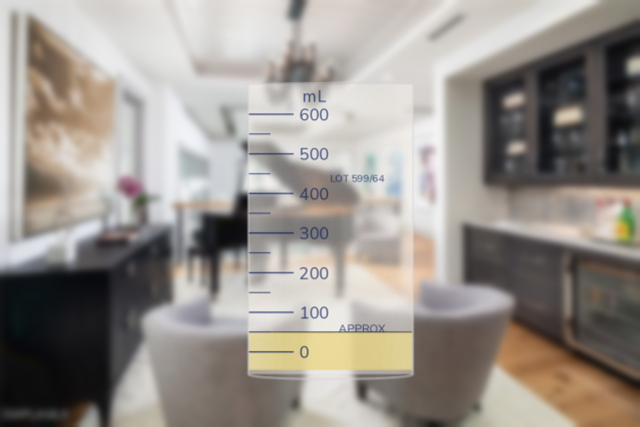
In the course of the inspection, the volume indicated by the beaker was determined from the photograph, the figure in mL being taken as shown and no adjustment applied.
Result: 50 mL
